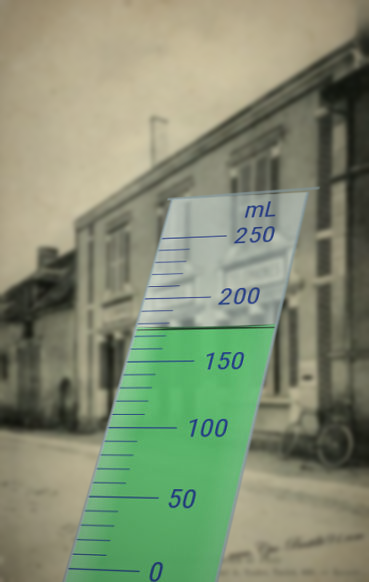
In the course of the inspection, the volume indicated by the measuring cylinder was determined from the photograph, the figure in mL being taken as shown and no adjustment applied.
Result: 175 mL
